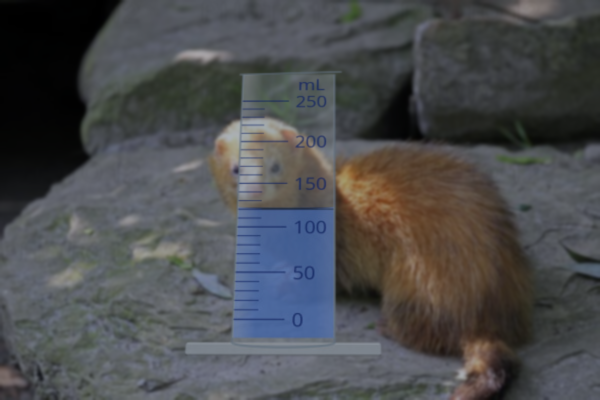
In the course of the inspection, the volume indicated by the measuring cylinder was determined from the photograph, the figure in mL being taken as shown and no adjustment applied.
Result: 120 mL
